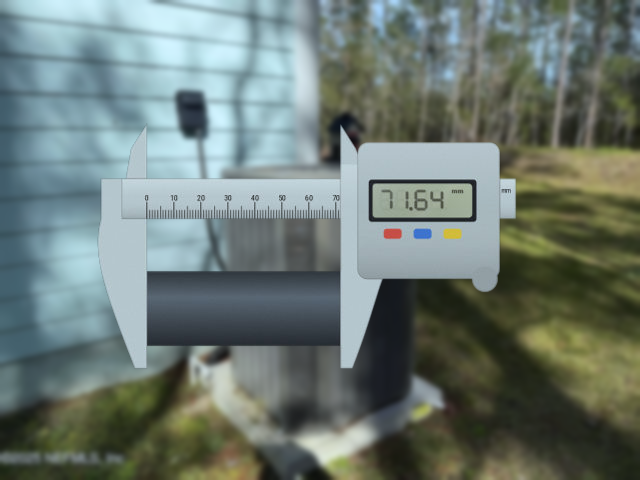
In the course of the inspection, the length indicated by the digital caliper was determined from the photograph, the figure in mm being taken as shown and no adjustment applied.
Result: 71.64 mm
